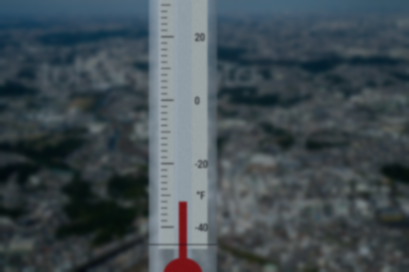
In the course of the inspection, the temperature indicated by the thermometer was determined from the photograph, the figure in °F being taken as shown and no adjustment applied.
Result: -32 °F
